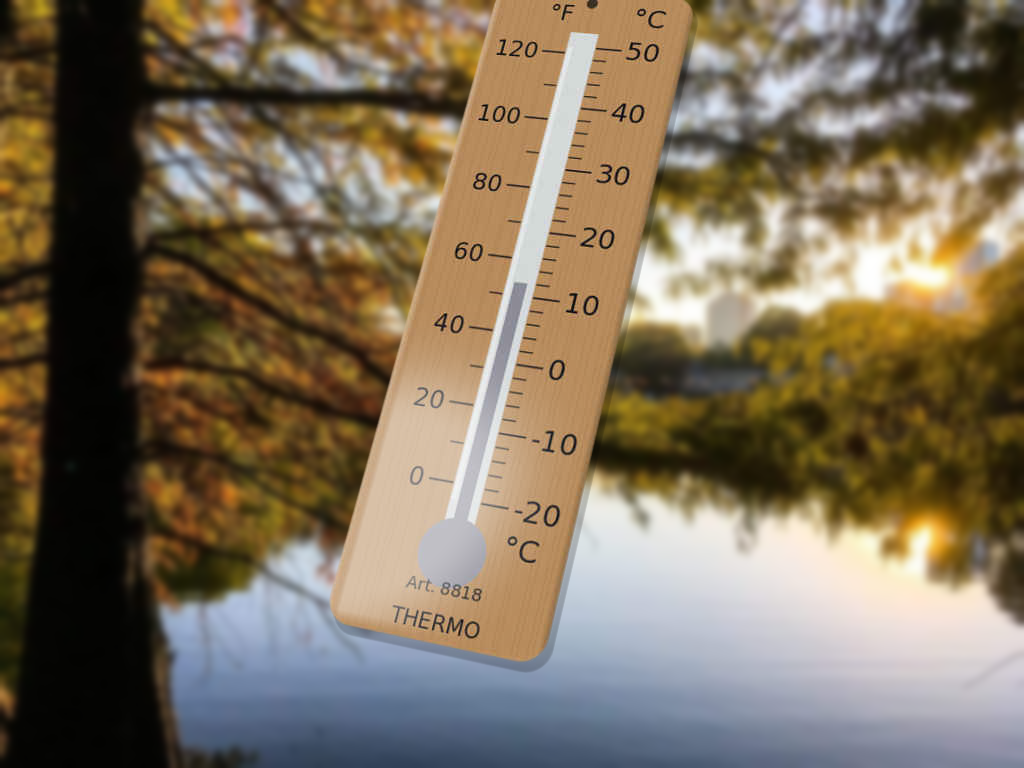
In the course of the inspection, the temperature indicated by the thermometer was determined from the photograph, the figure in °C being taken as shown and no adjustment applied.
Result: 12 °C
